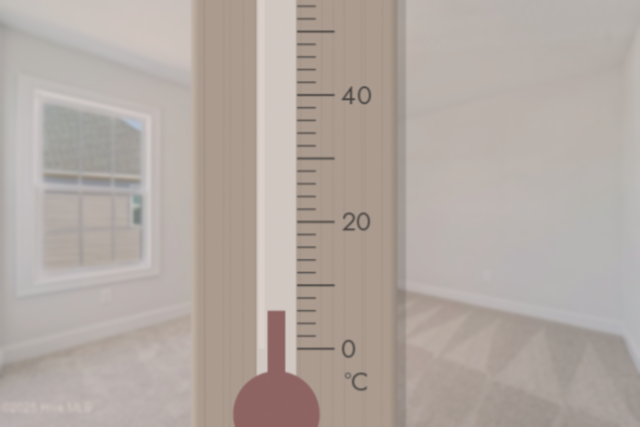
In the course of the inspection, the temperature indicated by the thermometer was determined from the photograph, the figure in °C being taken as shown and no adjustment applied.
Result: 6 °C
